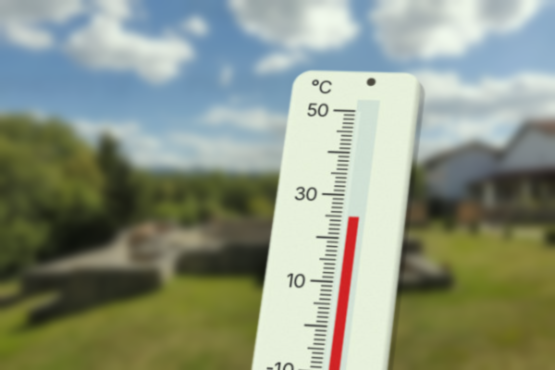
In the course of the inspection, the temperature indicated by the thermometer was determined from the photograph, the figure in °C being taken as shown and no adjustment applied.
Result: 25 °C
